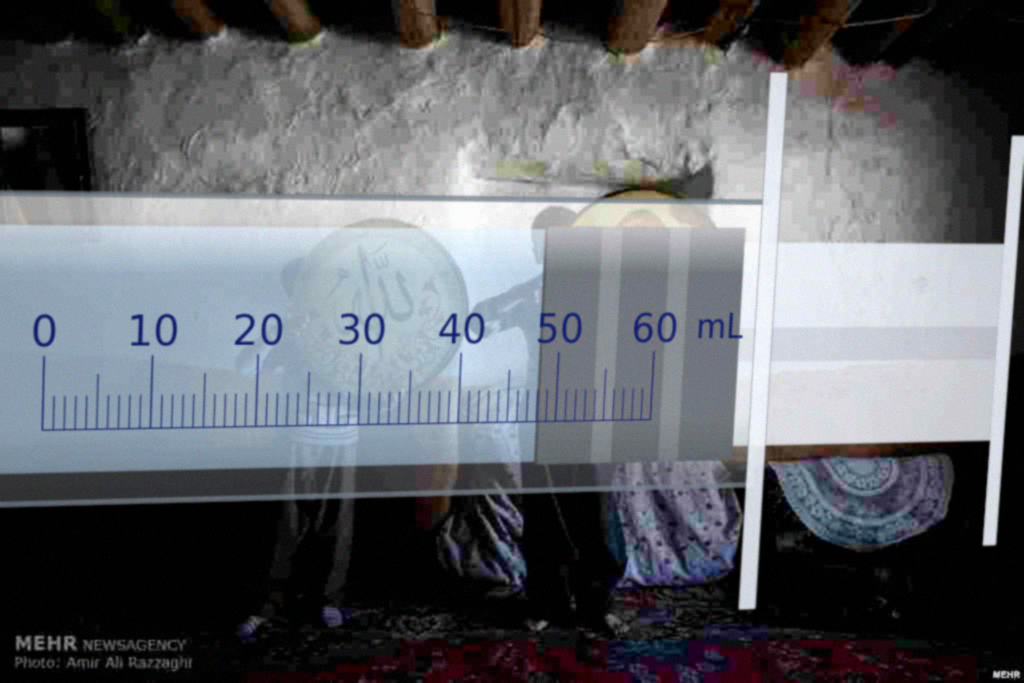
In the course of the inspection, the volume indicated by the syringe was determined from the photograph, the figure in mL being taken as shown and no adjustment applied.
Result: 48 mL
